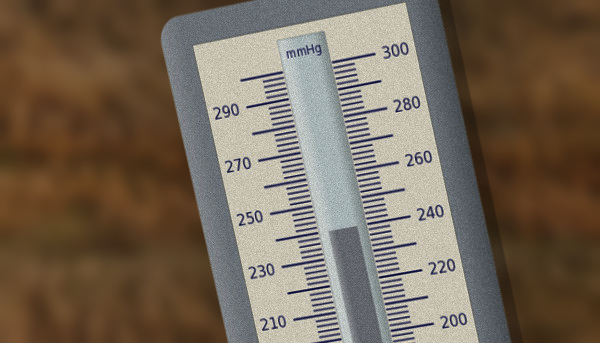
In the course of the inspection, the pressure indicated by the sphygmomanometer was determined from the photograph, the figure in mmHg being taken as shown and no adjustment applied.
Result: 240 mmHg
